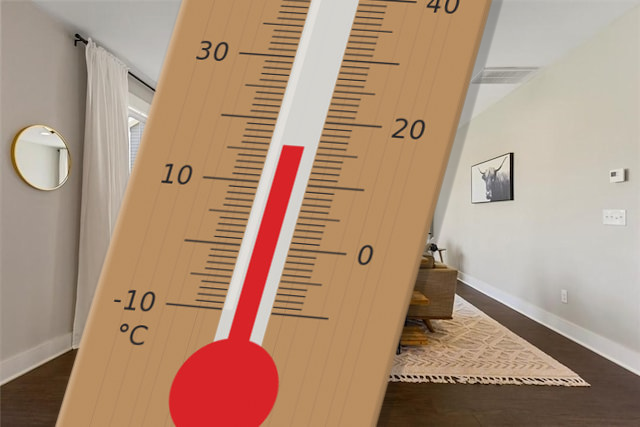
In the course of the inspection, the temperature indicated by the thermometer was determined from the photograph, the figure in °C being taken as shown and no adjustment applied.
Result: 16 °C
